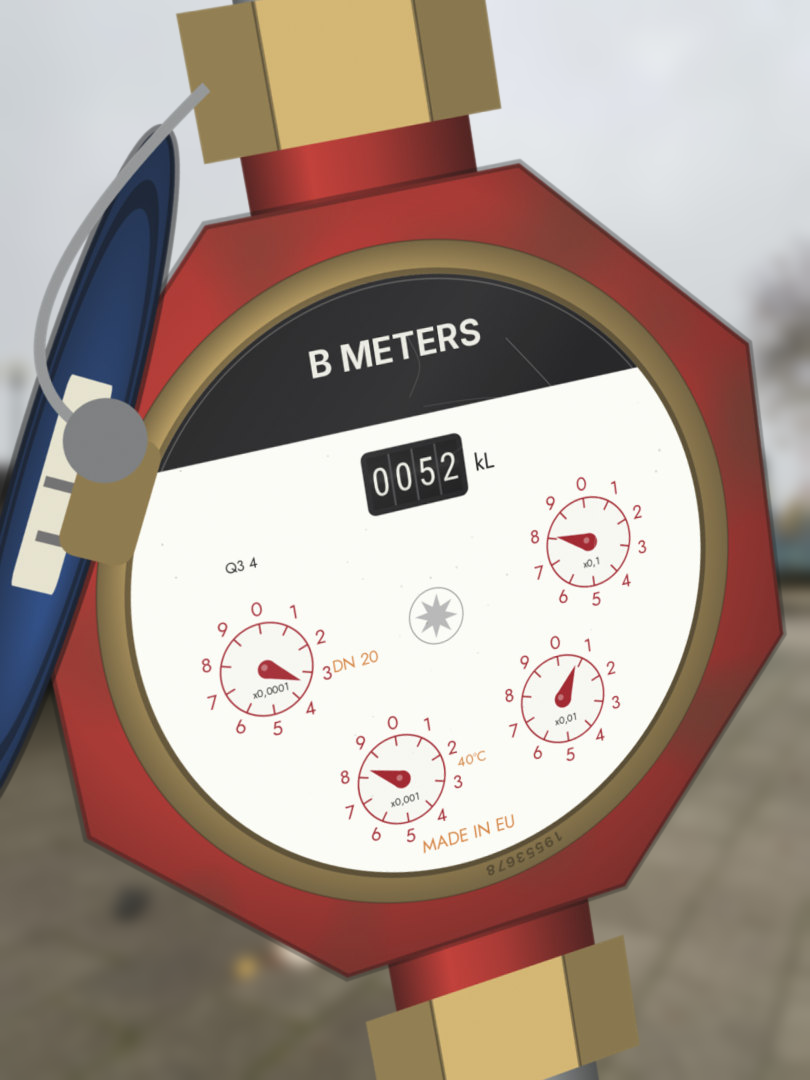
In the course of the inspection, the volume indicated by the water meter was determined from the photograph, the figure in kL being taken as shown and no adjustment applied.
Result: 52.8083 kL
